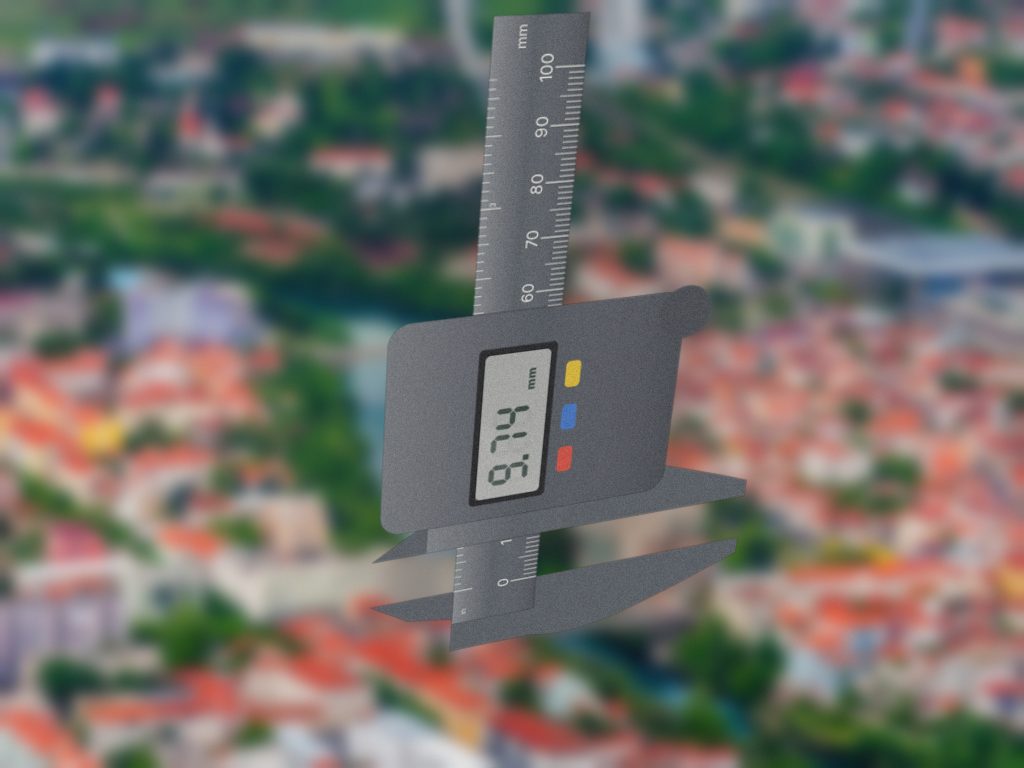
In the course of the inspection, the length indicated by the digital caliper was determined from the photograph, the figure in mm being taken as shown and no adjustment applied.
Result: 9.74 mm
